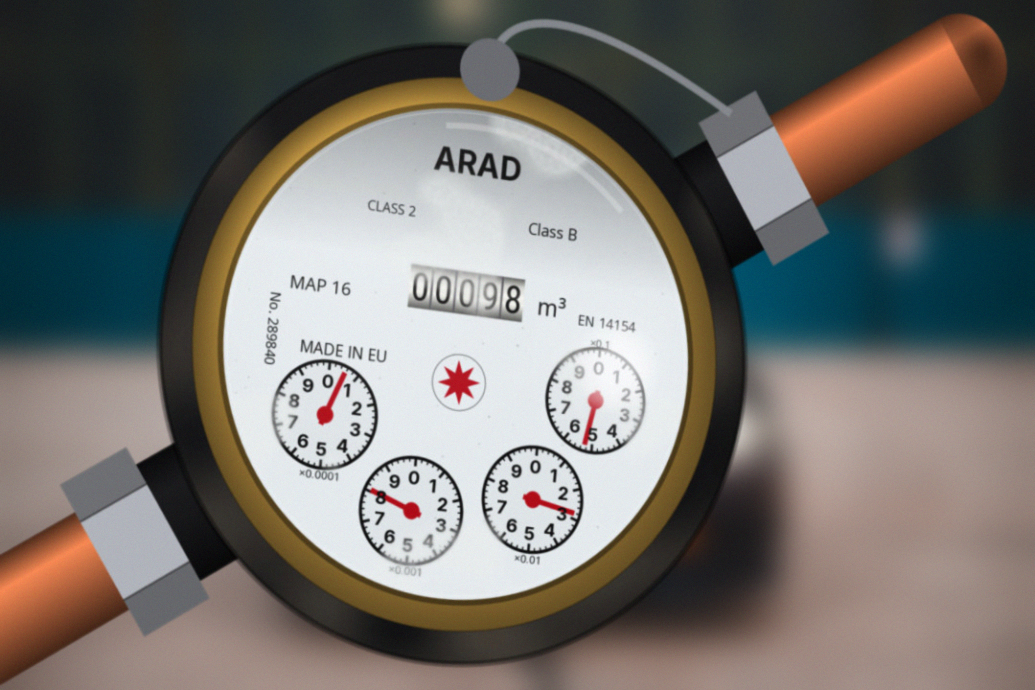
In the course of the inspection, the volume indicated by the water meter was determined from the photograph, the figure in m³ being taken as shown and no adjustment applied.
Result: 98.5280 m³
